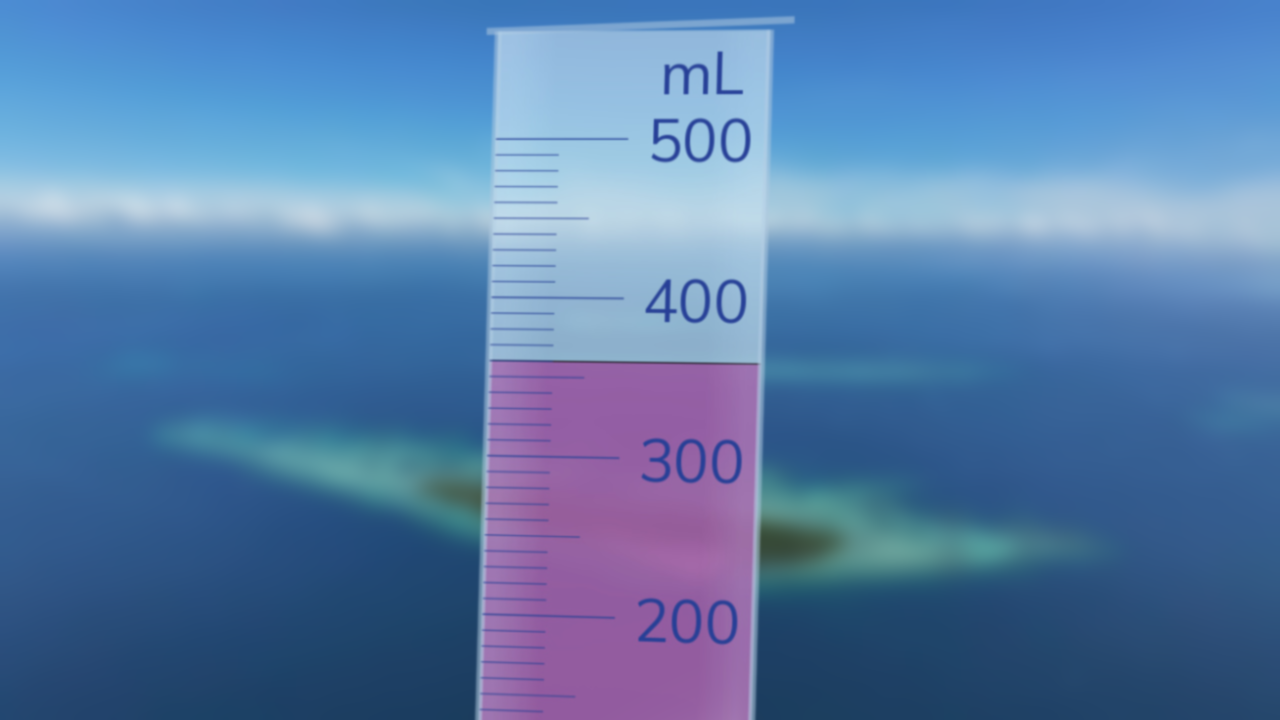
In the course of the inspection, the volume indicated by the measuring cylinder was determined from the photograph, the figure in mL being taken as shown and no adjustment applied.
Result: 360 mL
